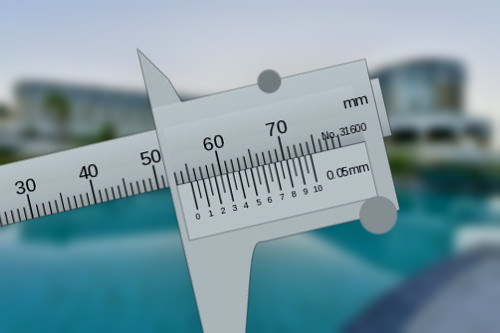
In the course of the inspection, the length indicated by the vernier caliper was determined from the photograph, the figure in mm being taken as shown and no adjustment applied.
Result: 55.2 mm
